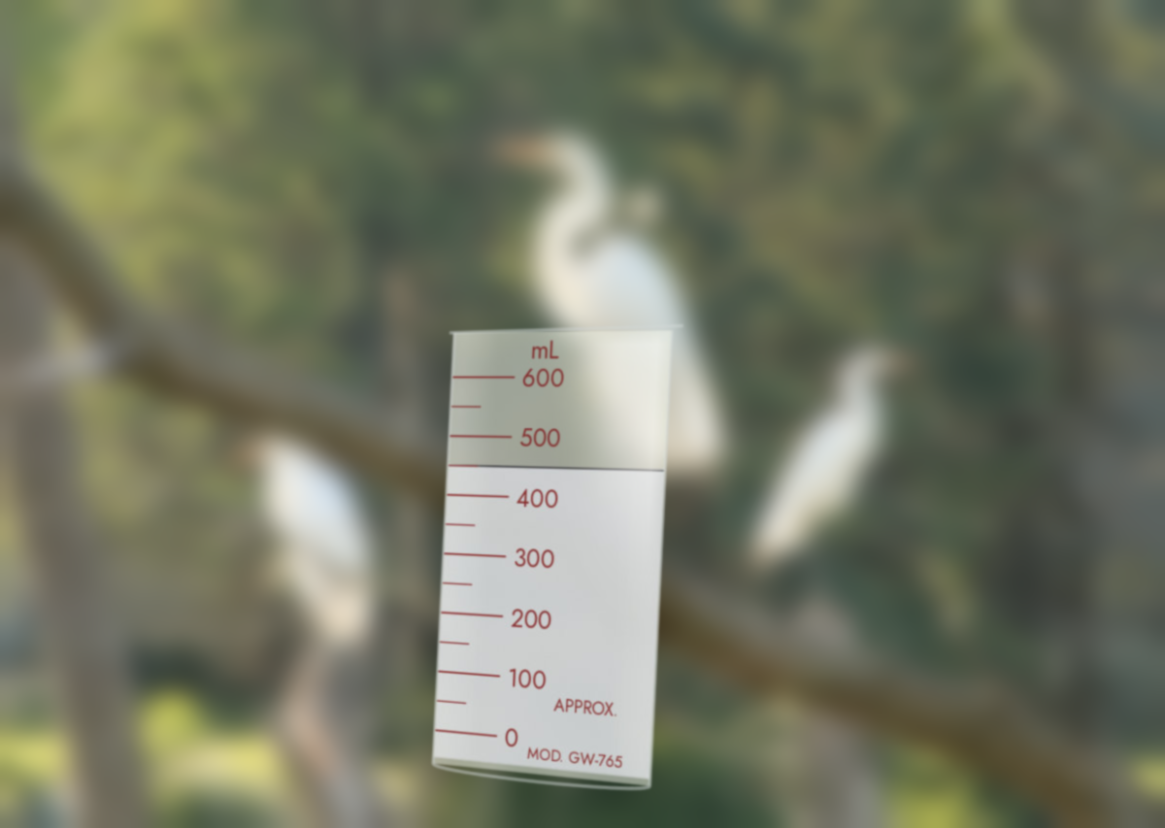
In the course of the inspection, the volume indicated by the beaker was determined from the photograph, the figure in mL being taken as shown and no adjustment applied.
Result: 450 mL
